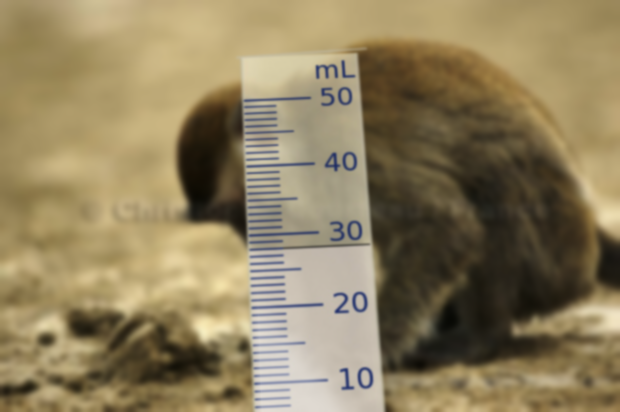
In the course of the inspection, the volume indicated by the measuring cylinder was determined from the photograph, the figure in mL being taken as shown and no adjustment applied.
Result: 28 mL
